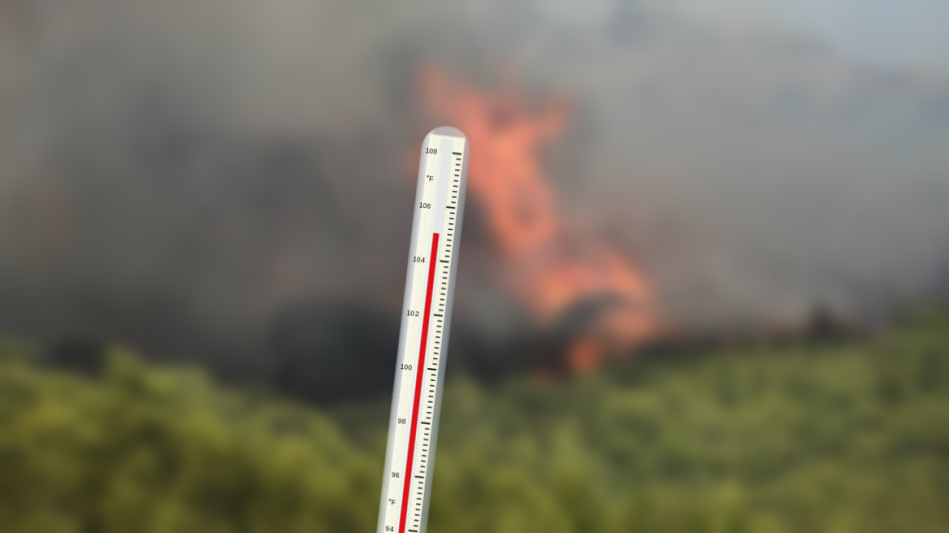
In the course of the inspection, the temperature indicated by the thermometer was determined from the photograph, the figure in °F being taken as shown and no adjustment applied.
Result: 105 °F
